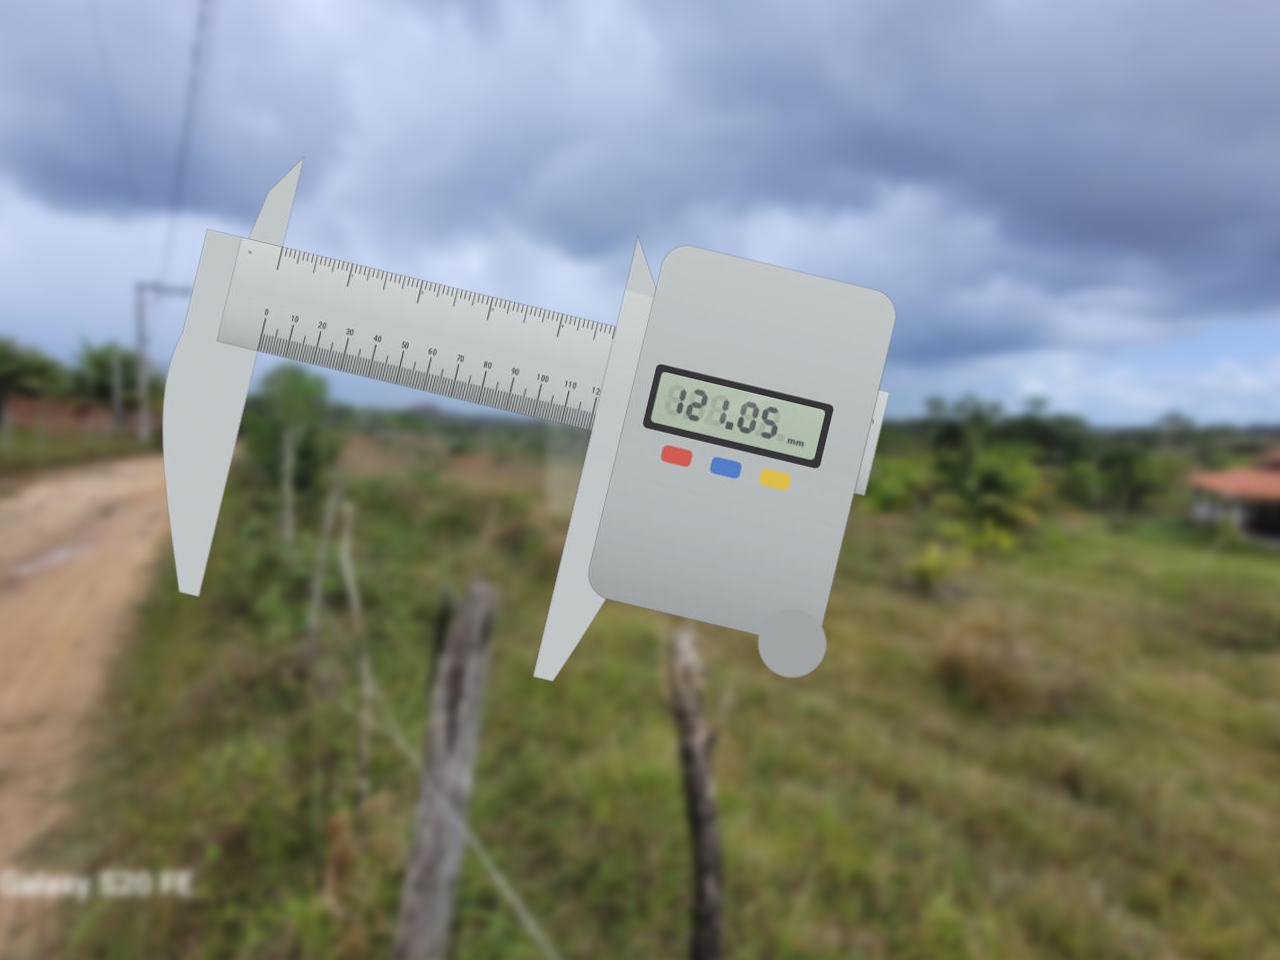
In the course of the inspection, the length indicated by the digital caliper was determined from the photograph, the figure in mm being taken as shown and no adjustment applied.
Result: 121.05 mm
